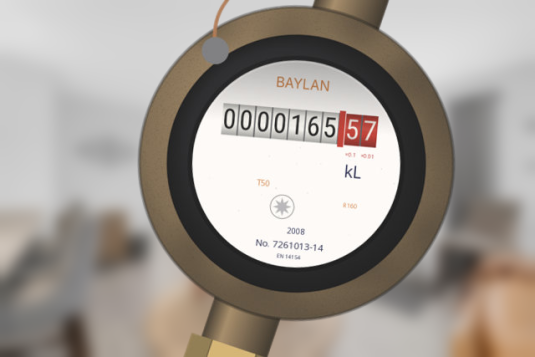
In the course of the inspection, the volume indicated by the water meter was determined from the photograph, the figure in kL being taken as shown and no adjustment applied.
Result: 165.57 kL
